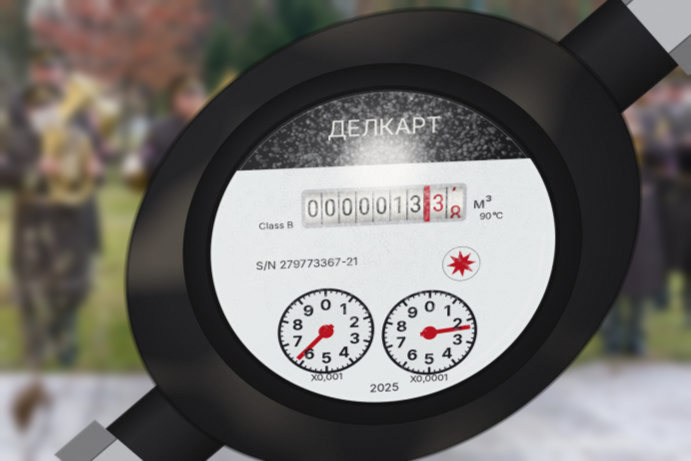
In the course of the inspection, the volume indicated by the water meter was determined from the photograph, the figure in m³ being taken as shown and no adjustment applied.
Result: 13.3762 m³
